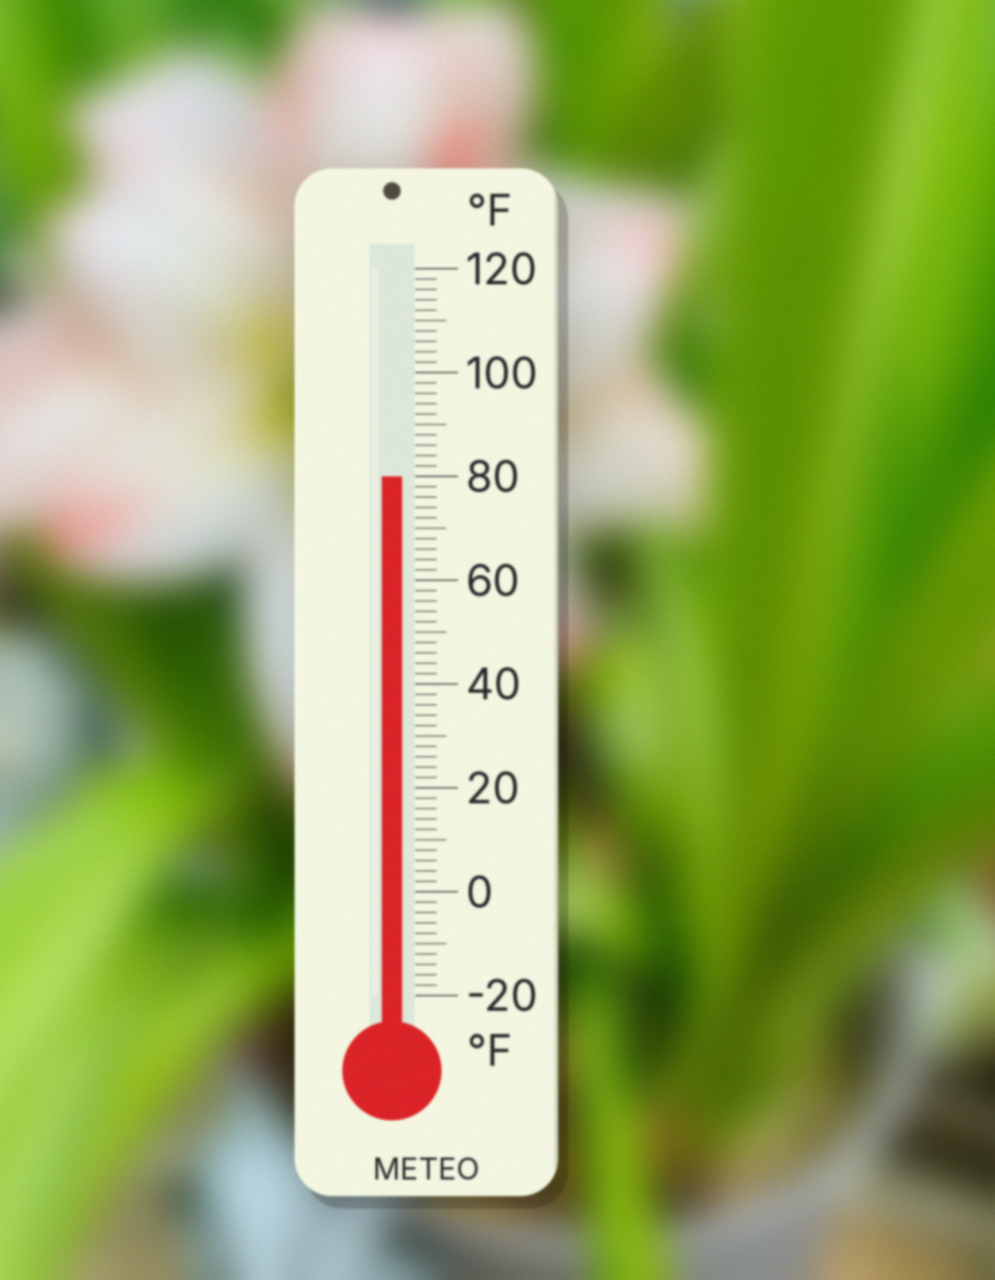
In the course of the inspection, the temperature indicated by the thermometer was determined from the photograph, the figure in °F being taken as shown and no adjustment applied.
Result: 80 °F
